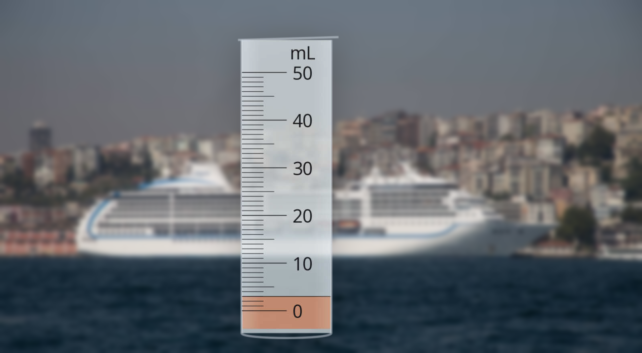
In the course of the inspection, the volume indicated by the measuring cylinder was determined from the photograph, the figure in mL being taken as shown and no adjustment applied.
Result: 3 mL
